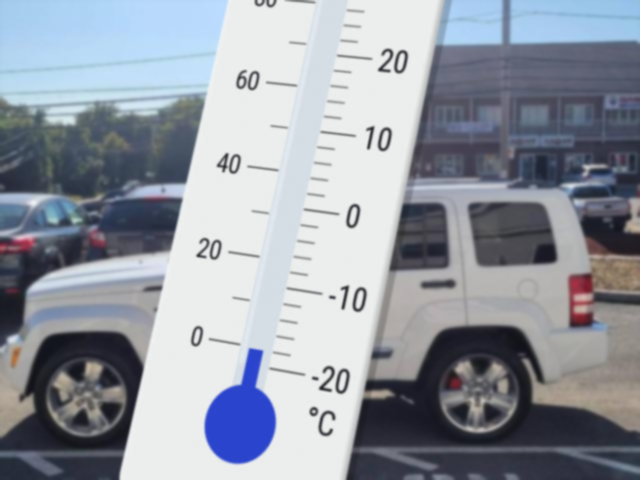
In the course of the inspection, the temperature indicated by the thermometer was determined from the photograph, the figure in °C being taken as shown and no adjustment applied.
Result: -18 °C
